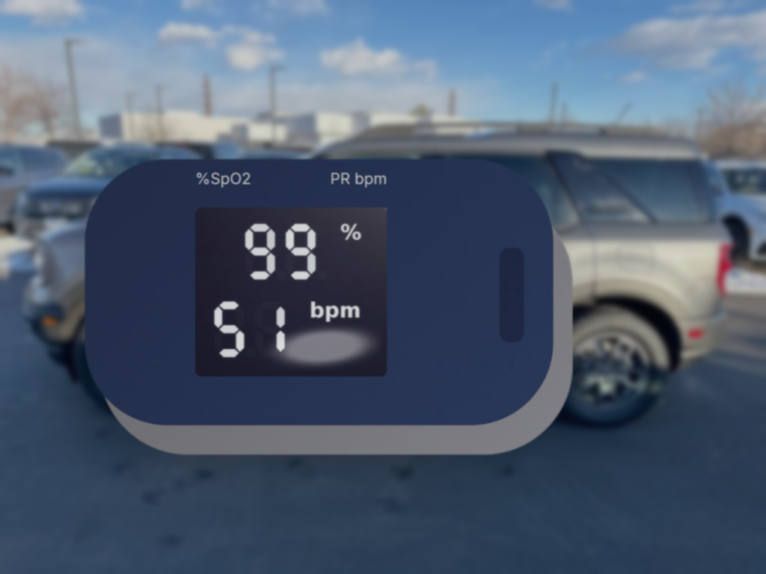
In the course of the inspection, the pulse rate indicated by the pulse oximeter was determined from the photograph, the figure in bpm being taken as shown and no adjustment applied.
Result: 51 bpm
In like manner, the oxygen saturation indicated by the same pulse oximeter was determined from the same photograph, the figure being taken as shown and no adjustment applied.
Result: 99 %
